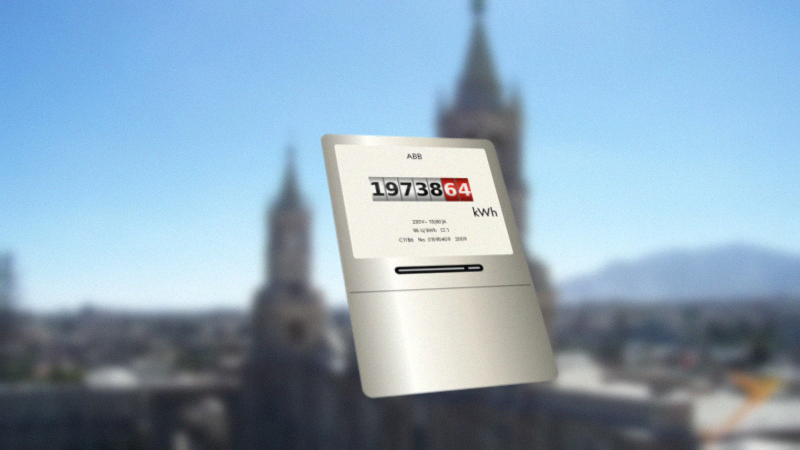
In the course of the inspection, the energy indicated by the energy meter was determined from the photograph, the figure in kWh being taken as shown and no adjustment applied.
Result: 19738.64 kWh
